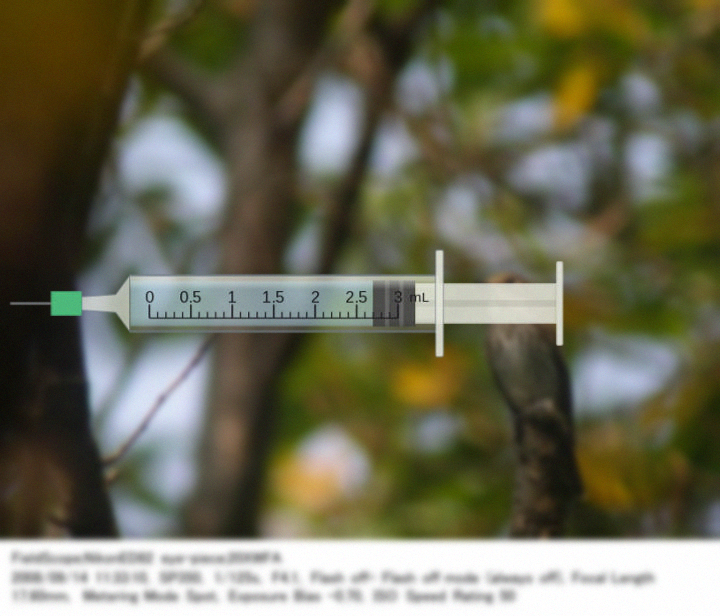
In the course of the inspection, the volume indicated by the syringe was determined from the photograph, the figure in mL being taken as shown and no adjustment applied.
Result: 2.7 mL
